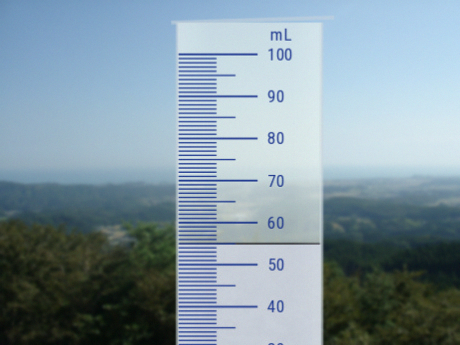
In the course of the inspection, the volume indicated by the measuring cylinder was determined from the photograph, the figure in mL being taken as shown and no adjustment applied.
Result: 55 mL
